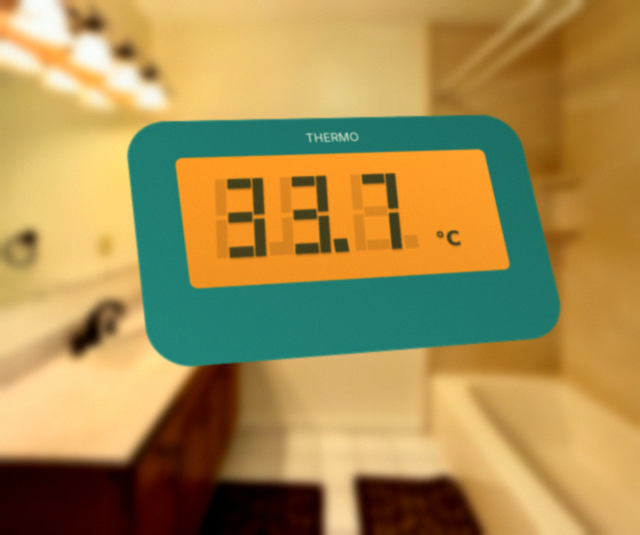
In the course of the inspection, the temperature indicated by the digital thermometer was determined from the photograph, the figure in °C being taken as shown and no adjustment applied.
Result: 33.7 °C
